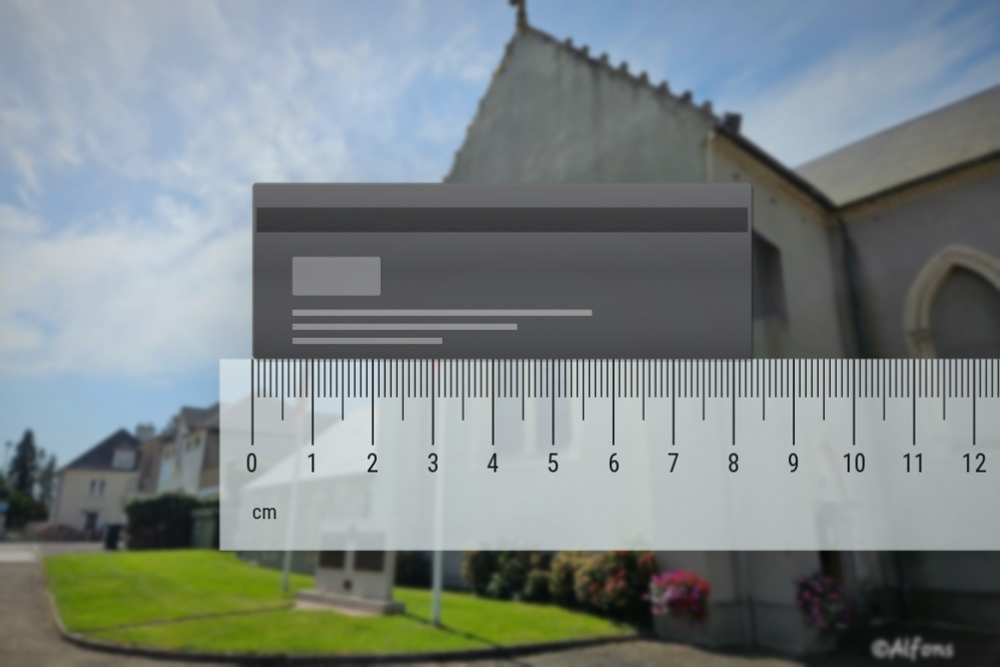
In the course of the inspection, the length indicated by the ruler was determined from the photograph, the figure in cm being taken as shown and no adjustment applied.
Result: 8.3 cm
